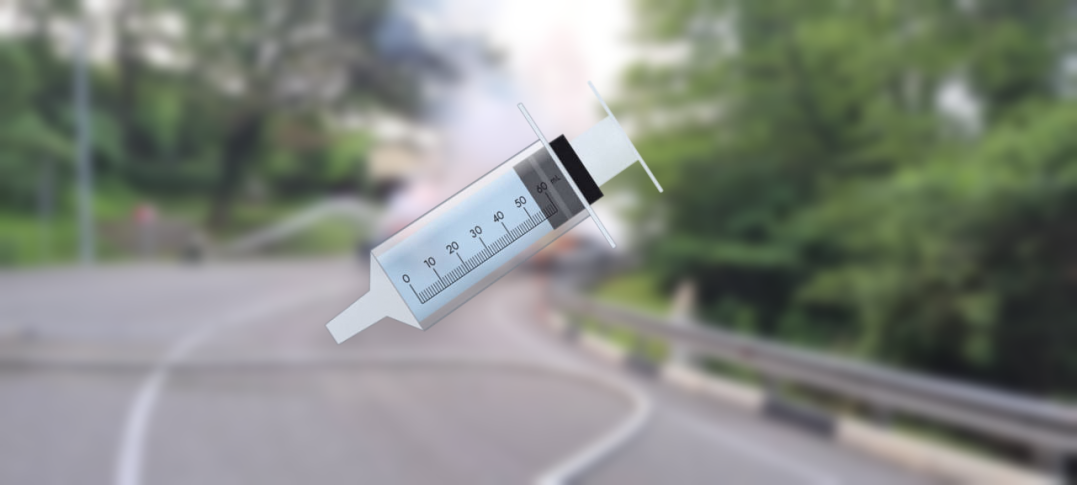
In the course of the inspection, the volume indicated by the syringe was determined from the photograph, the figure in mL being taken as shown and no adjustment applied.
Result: 55 mL
